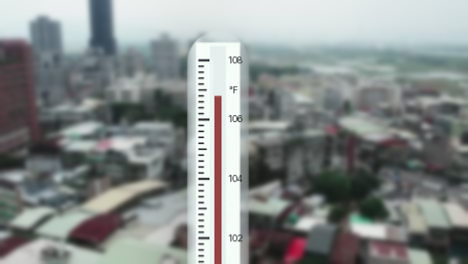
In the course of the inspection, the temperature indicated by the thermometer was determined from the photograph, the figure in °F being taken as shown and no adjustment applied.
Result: 106.8 °F
